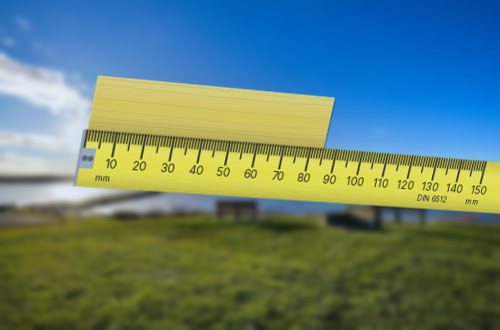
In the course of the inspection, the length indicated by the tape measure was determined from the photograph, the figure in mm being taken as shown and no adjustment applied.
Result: 85 mm
